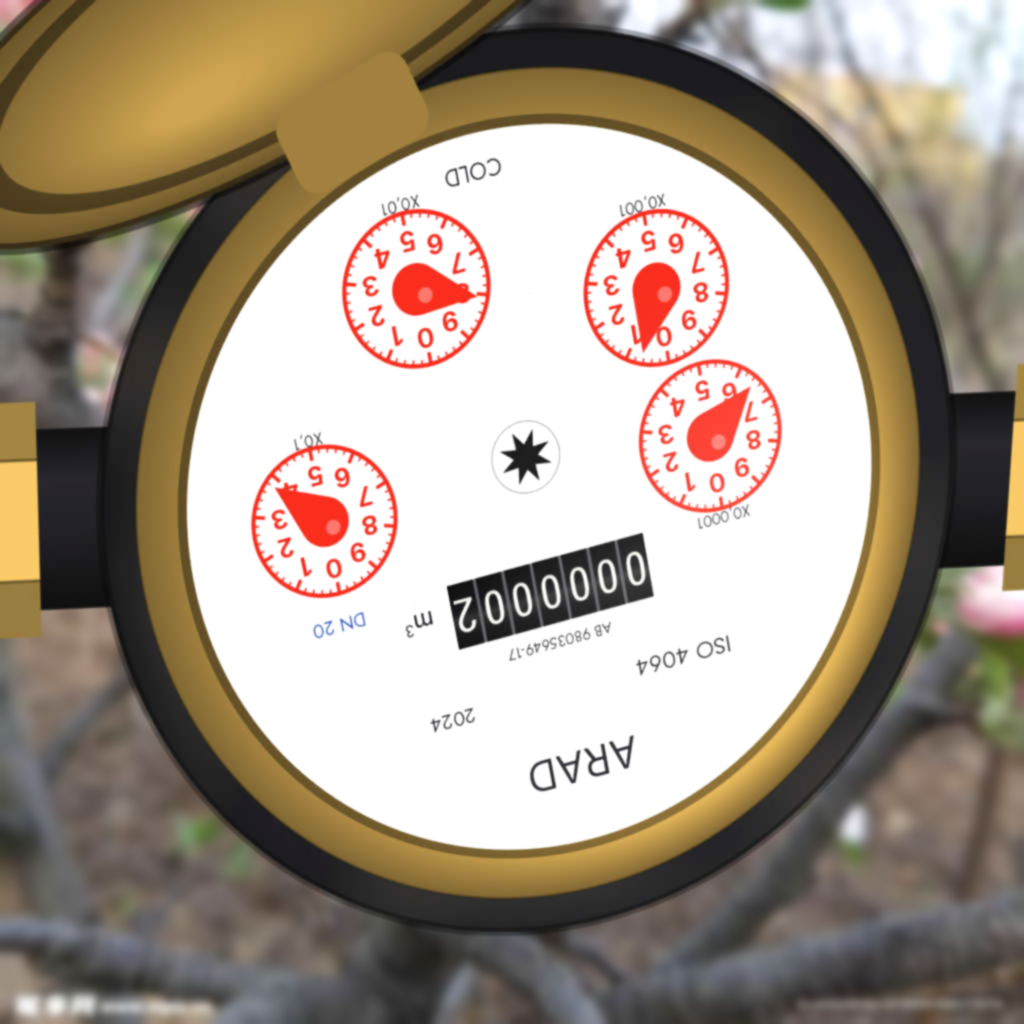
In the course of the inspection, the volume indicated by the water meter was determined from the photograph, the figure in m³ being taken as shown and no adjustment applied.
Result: 2.3806 m³
